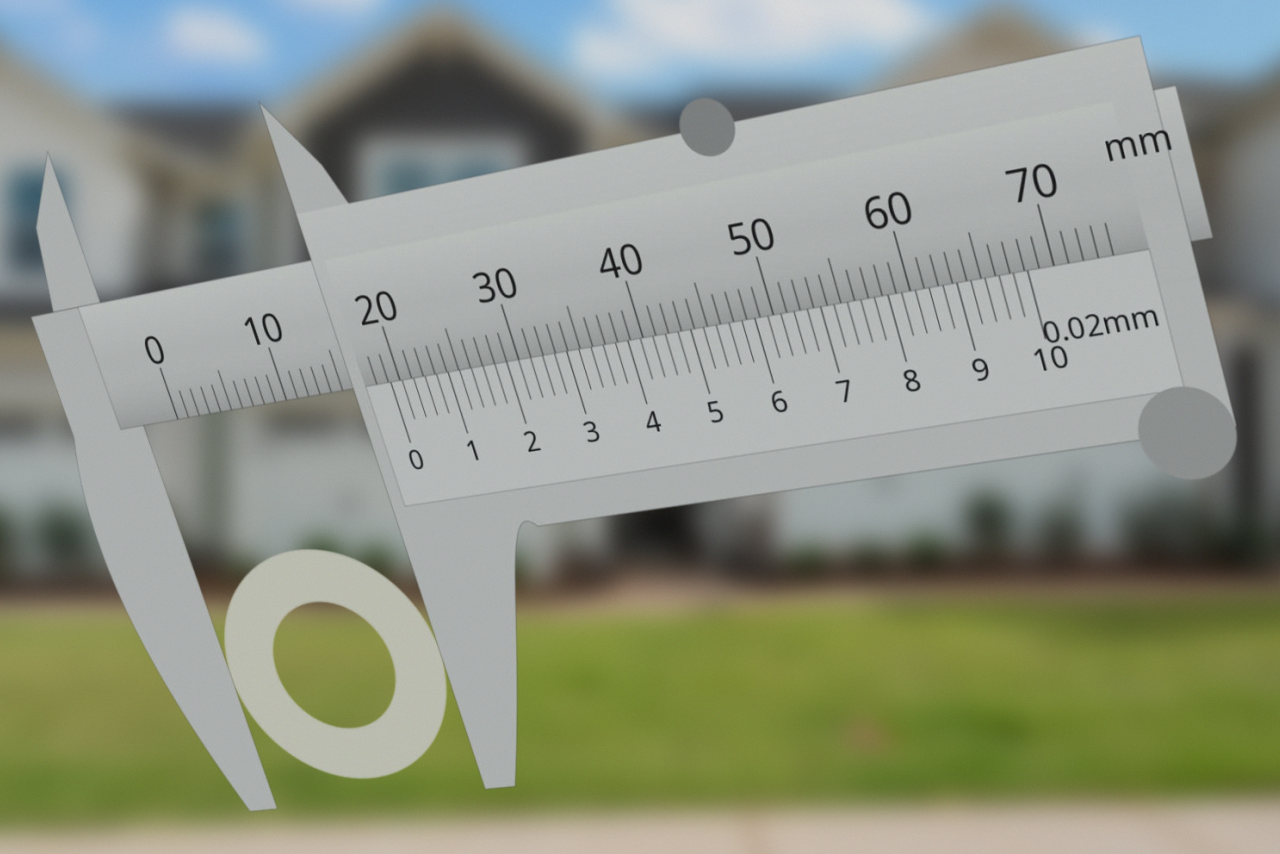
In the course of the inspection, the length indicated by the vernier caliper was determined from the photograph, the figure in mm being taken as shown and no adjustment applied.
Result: 19.2 mm
